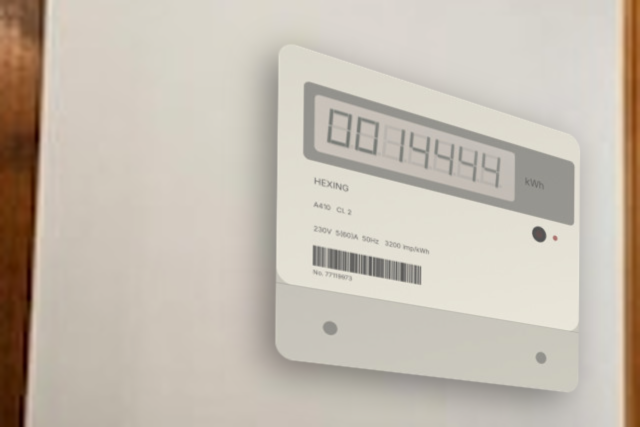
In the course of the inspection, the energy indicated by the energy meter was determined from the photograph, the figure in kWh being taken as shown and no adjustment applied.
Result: 14444 kWh
